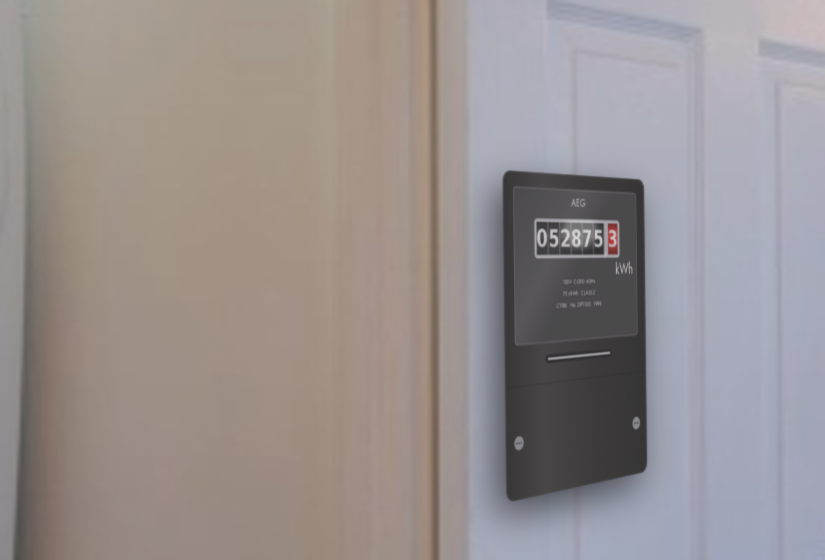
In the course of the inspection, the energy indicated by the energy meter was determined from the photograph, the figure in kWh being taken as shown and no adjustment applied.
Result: 52875.3 kWh
